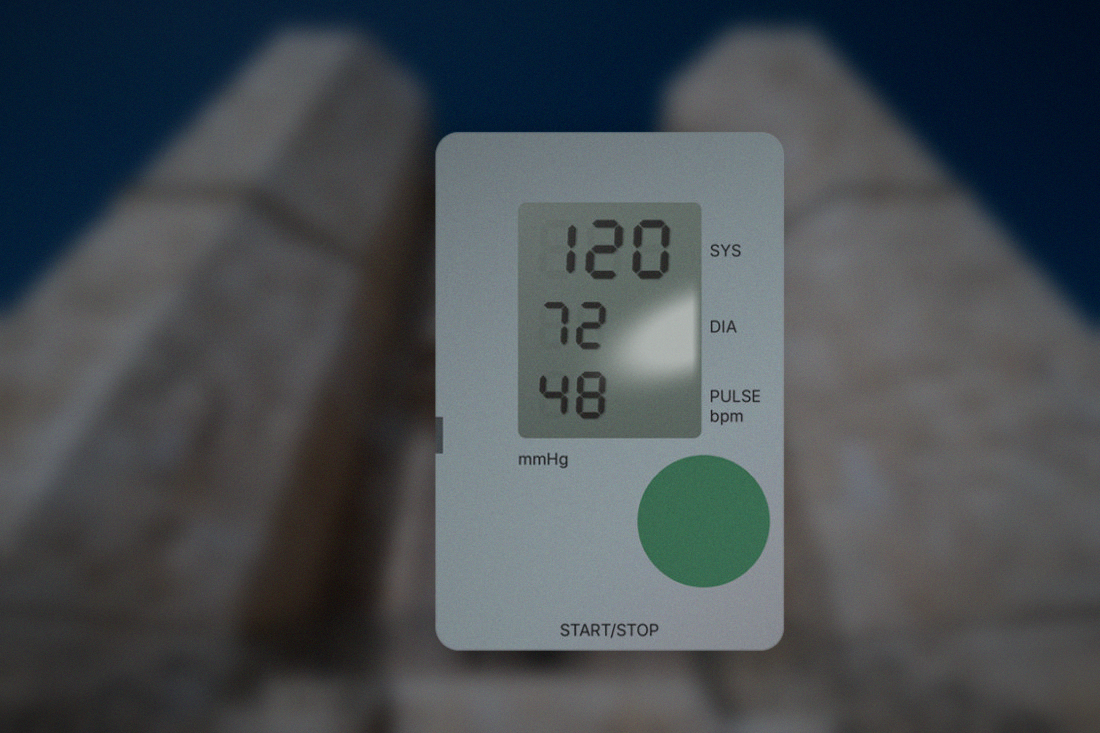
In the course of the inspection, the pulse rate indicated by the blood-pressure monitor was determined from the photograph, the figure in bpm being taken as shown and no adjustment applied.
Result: 48 bpm
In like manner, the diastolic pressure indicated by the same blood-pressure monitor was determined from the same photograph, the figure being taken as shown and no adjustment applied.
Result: 72 mmHg
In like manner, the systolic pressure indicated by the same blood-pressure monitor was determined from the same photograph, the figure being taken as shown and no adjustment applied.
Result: 120 mmHg
